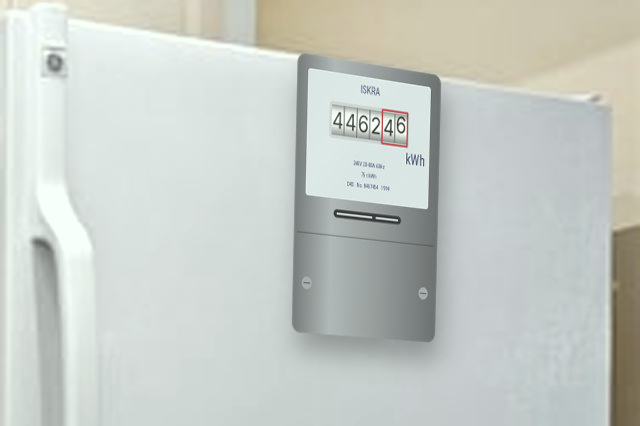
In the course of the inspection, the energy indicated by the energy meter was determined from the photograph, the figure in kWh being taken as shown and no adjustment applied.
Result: 4462.46 kWh
